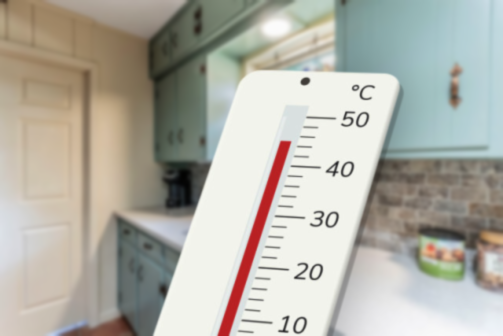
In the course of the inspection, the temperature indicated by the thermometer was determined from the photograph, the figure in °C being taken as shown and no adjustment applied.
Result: 45 °C
